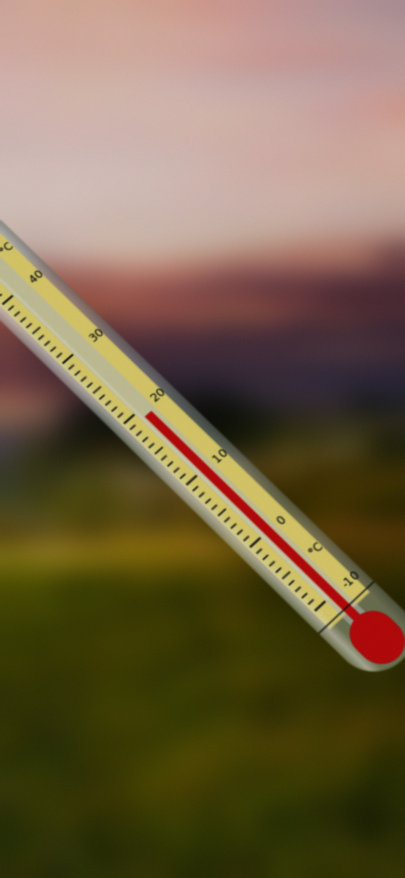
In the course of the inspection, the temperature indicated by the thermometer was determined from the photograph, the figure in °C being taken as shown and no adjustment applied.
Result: 19 °C
